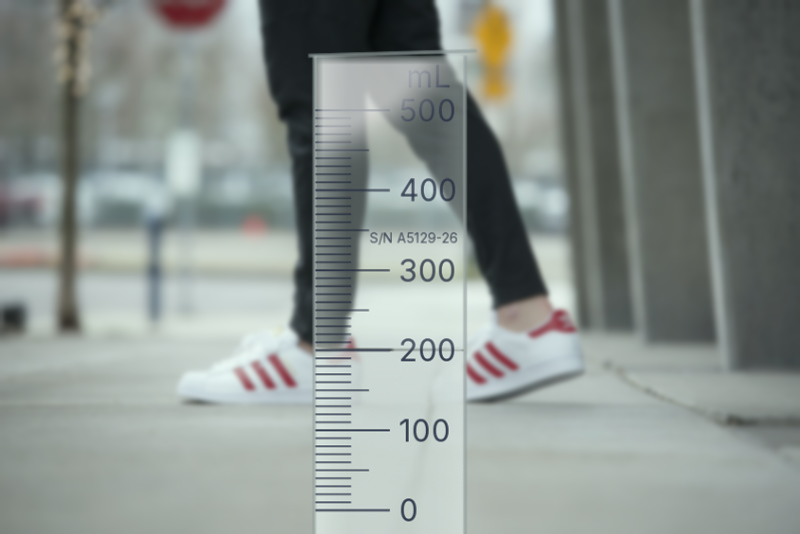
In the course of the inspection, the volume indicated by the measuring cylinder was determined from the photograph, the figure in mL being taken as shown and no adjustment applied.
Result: 200 mL
